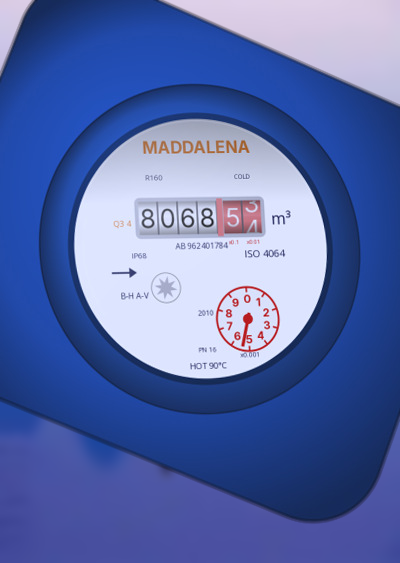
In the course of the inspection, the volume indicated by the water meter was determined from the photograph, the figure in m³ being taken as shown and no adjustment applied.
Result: 8068.535 m³
